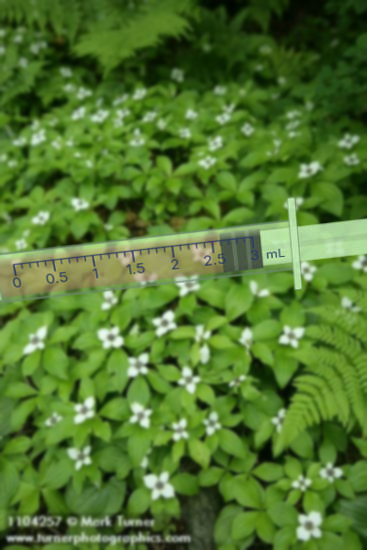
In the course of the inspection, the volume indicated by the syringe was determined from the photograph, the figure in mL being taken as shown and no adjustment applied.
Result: 2.6 mL
